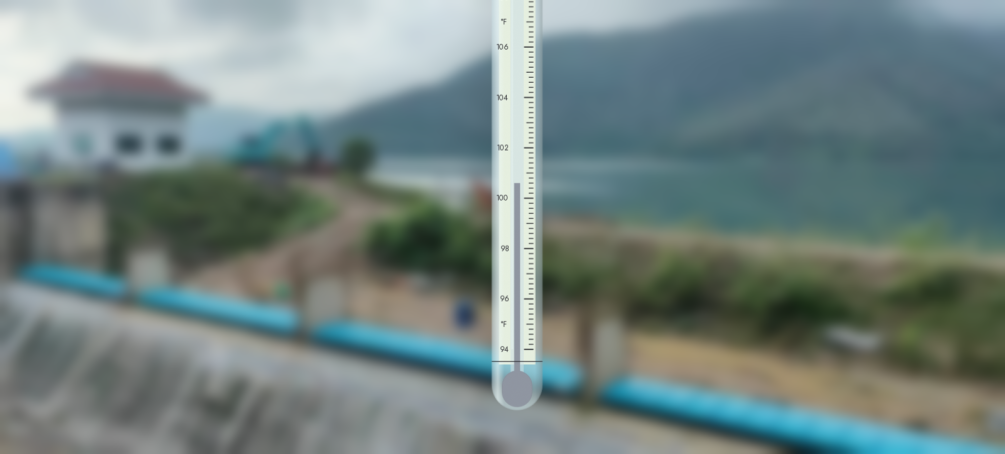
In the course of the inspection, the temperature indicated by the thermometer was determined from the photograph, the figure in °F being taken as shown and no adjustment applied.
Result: 100.6 °F
